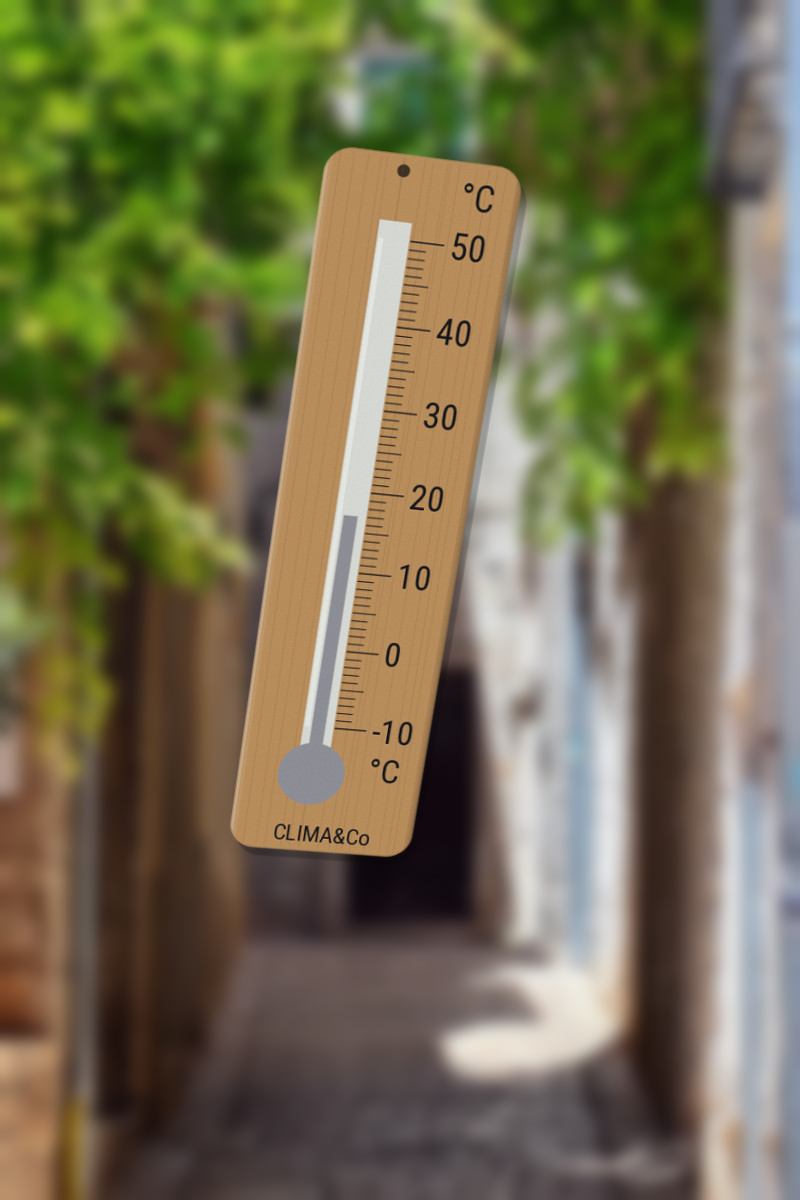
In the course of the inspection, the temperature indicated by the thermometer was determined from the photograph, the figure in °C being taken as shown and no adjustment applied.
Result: 17 °C
